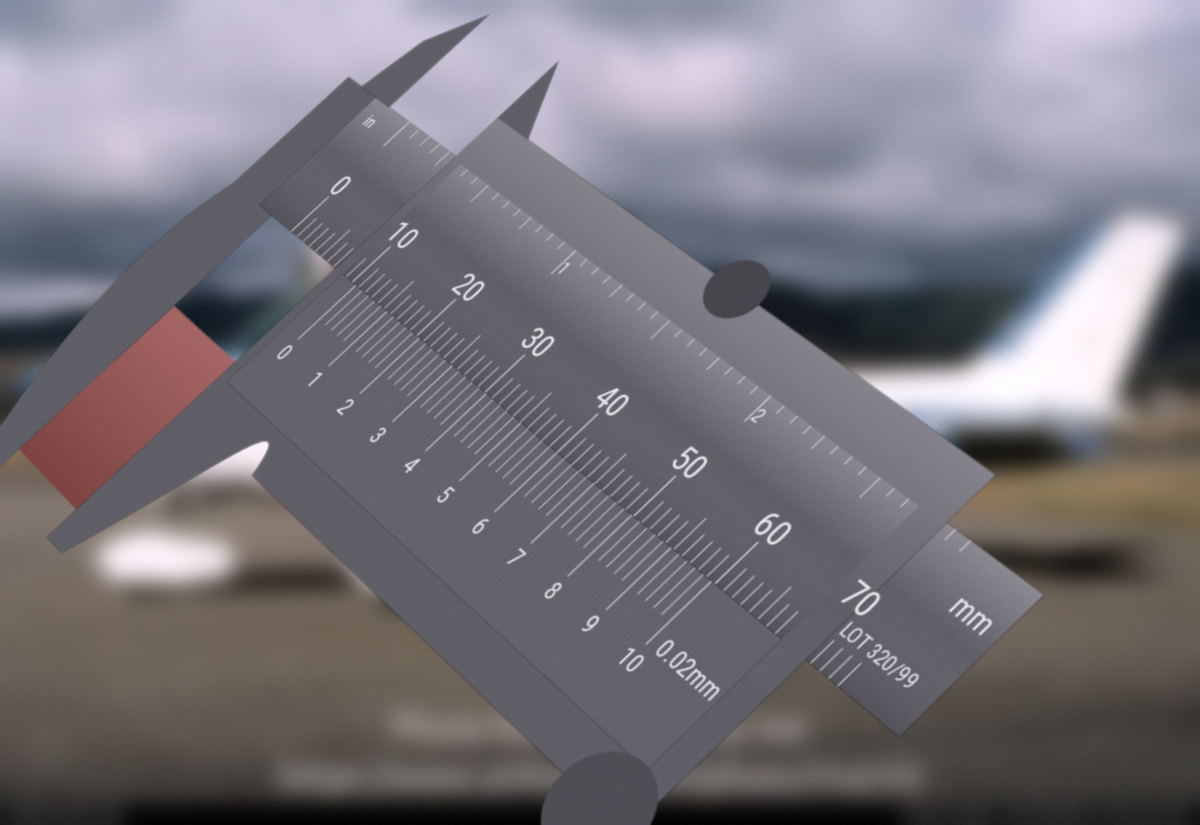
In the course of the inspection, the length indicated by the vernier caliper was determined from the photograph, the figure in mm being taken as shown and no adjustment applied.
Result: 10.6 mm
